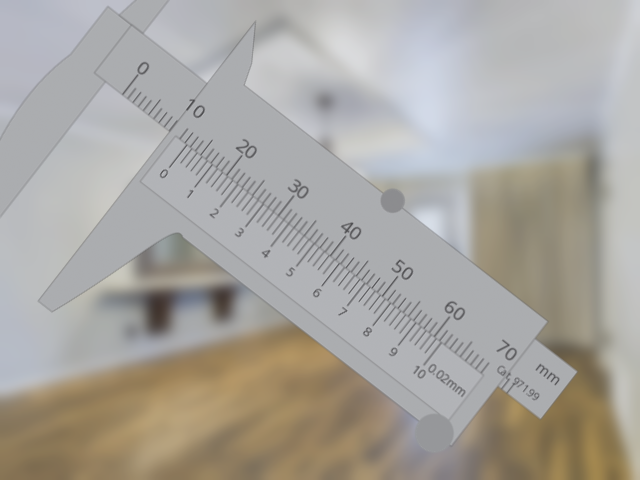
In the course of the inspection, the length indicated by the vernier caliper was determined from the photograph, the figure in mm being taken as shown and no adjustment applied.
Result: 12.4 mm
